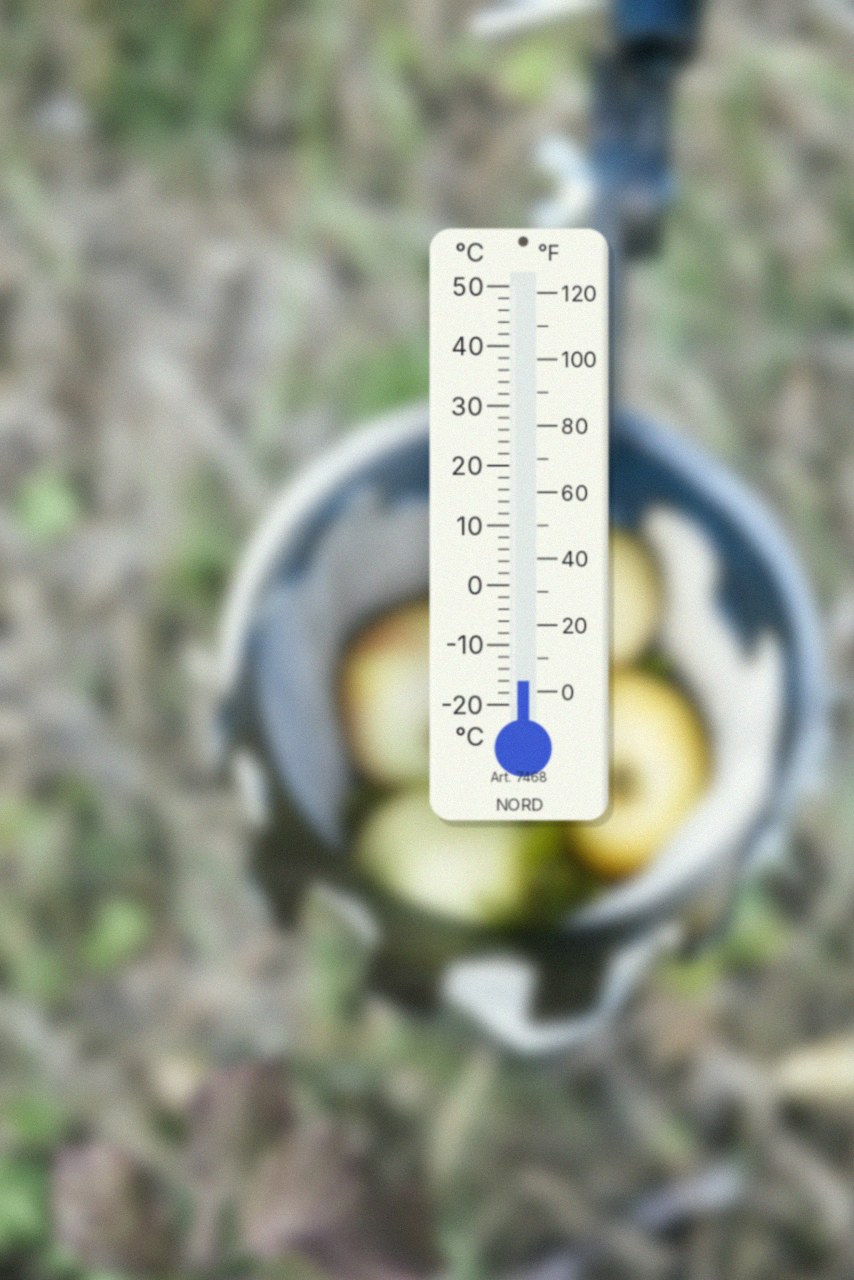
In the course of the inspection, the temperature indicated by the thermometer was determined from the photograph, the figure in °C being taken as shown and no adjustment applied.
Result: -16 °C
